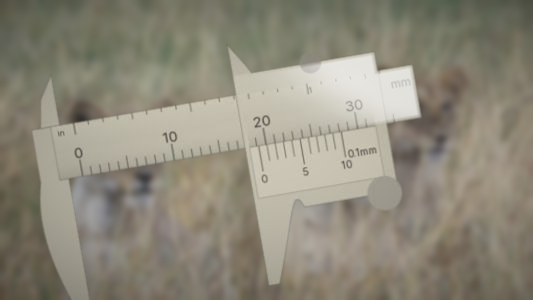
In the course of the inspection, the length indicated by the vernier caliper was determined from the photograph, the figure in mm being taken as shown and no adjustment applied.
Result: 19.2 mm
